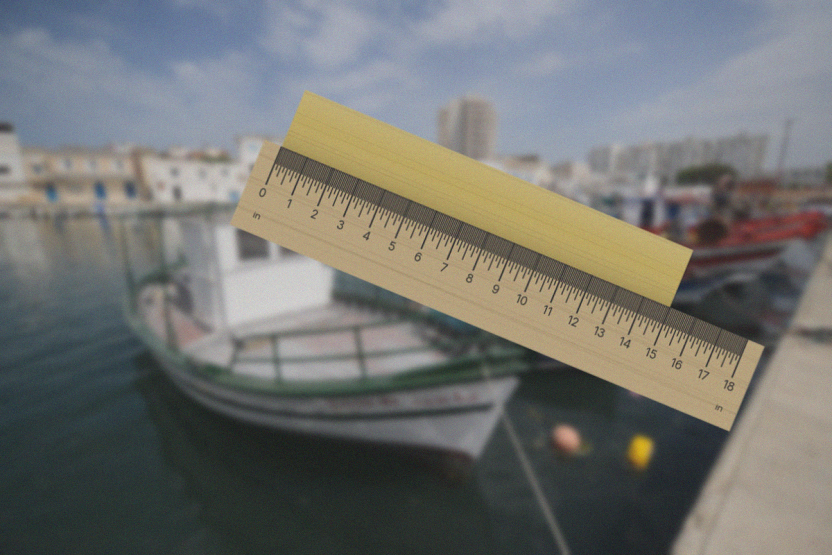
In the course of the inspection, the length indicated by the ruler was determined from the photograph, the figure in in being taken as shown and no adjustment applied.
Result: 15 in
